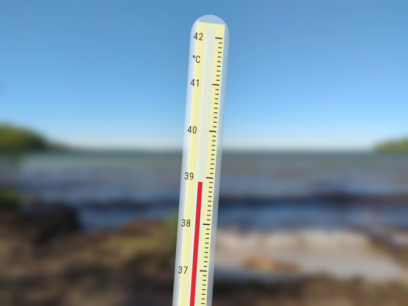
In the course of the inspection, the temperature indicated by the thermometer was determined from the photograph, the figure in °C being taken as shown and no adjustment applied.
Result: 38.9 °C
